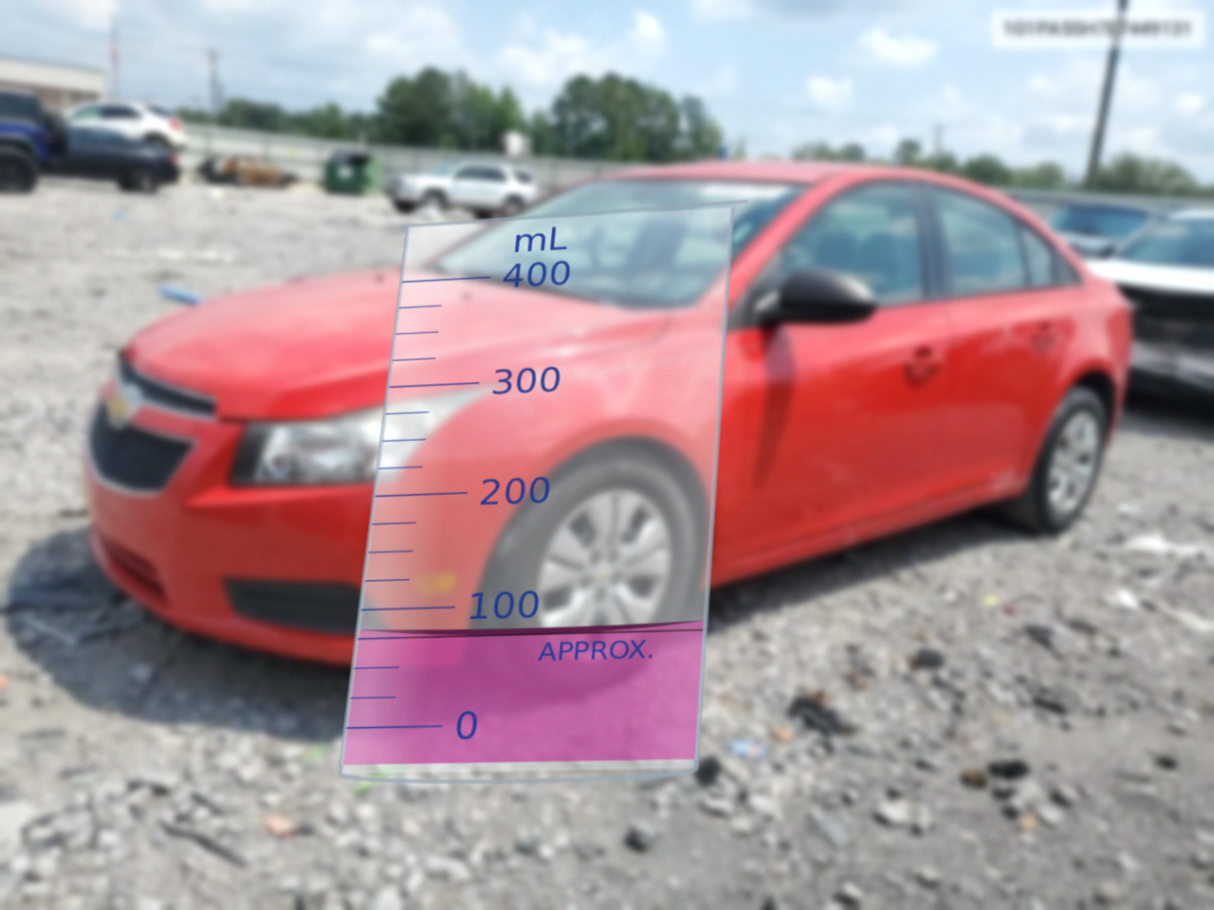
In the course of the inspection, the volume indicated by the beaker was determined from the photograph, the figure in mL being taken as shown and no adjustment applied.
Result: 75 mL
